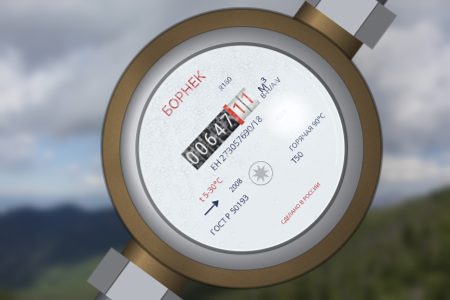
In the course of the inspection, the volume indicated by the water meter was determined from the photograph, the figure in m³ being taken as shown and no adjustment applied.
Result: 647.11 m³
